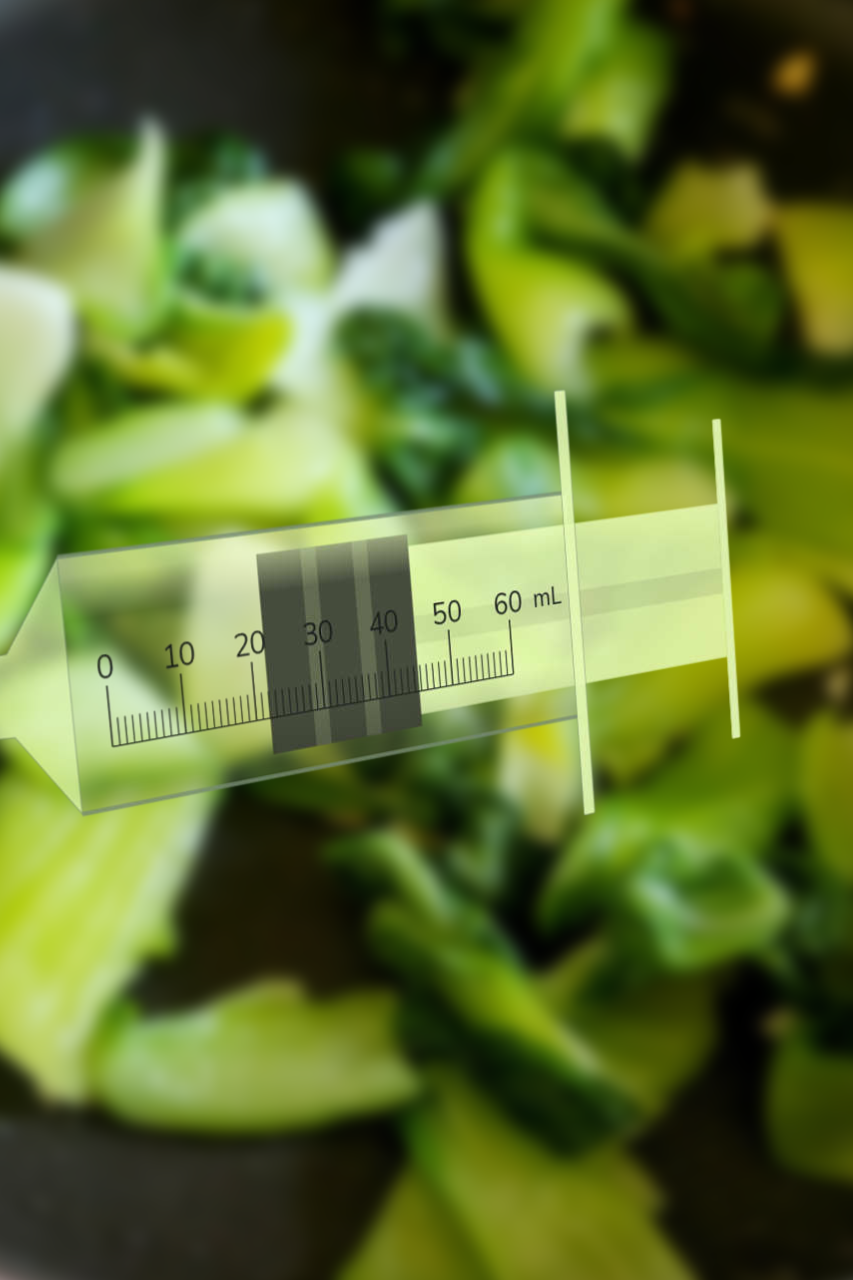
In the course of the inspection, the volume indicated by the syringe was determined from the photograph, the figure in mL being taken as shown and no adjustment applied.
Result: 22 mL
